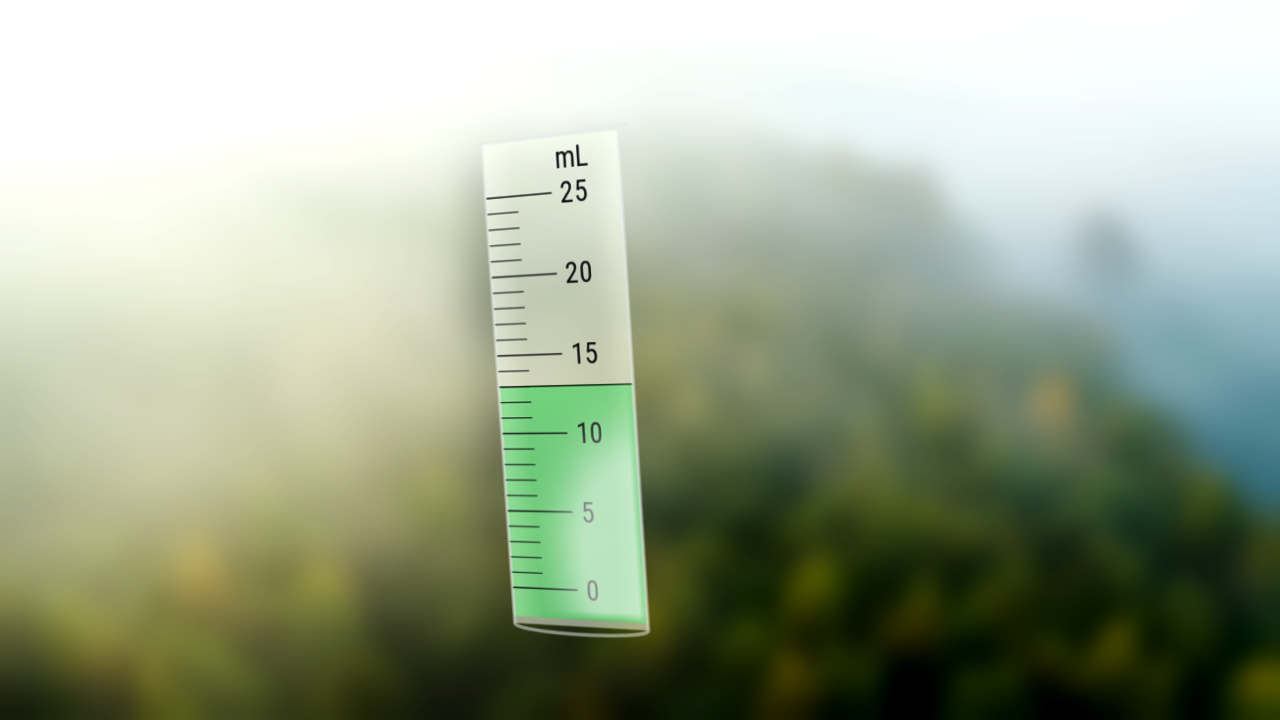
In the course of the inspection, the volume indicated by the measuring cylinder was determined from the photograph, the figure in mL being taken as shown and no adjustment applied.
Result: 13 mL
